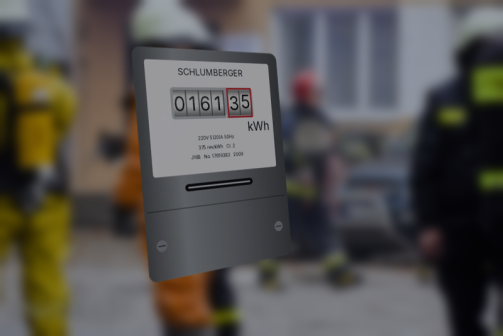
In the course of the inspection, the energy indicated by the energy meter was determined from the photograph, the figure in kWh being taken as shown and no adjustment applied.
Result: 161.35 kWh
